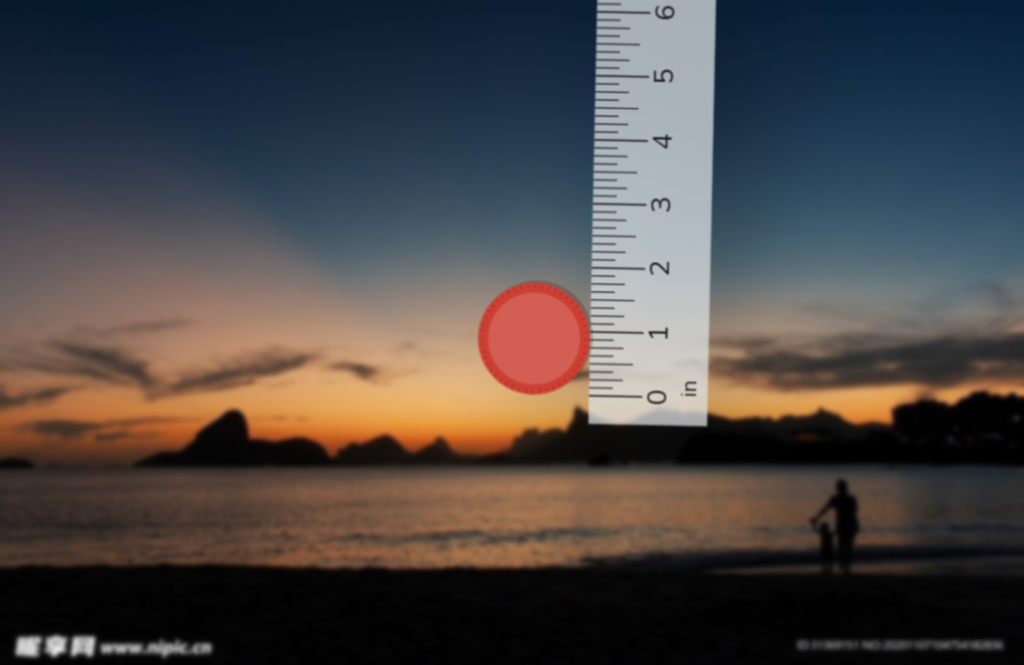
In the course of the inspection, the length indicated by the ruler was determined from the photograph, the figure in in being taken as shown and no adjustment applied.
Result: 1.75 in
